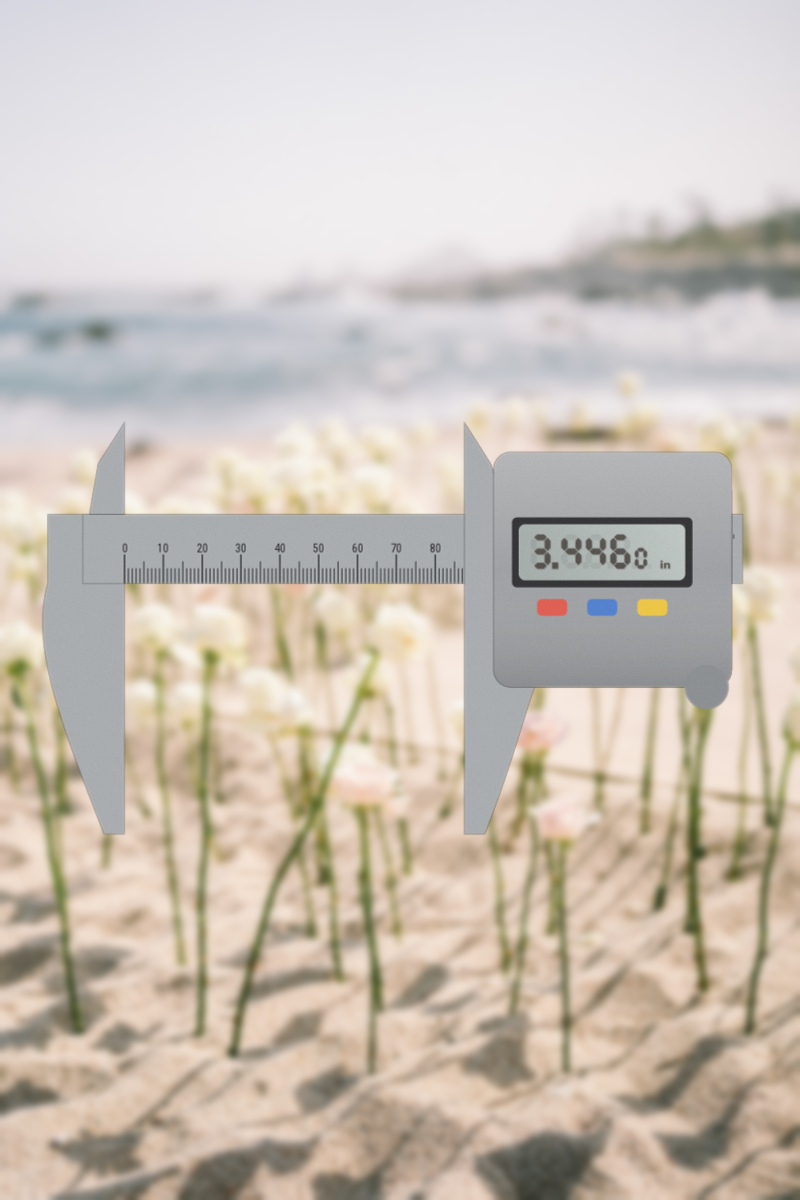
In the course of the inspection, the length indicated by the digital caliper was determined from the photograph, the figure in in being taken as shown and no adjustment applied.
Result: 3.4460 in
